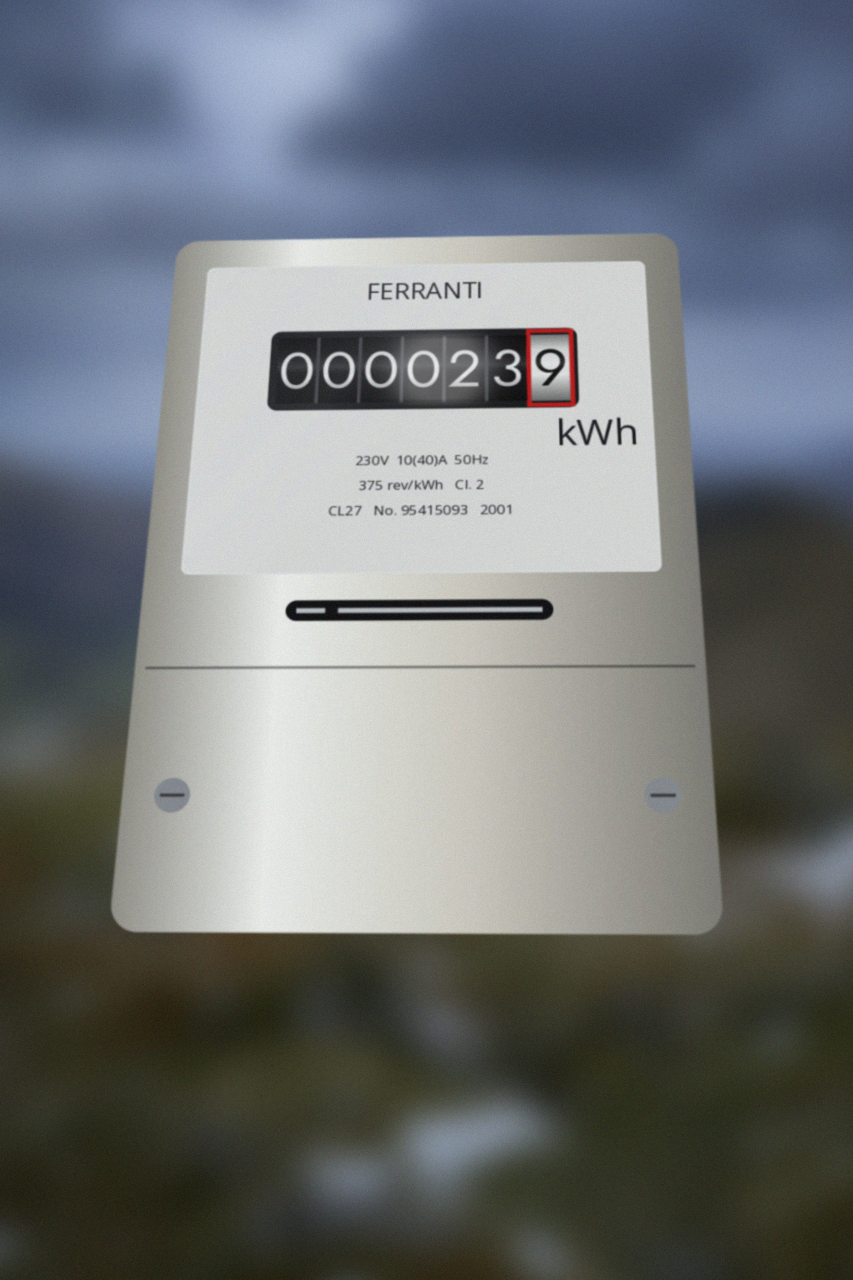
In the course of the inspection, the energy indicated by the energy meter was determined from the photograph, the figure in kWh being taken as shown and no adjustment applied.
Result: 23.9 kWh
